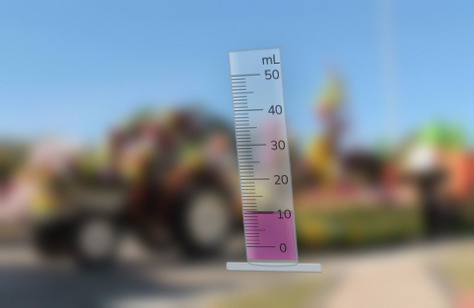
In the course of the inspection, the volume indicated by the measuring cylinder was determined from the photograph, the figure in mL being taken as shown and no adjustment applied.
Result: 10 mL
